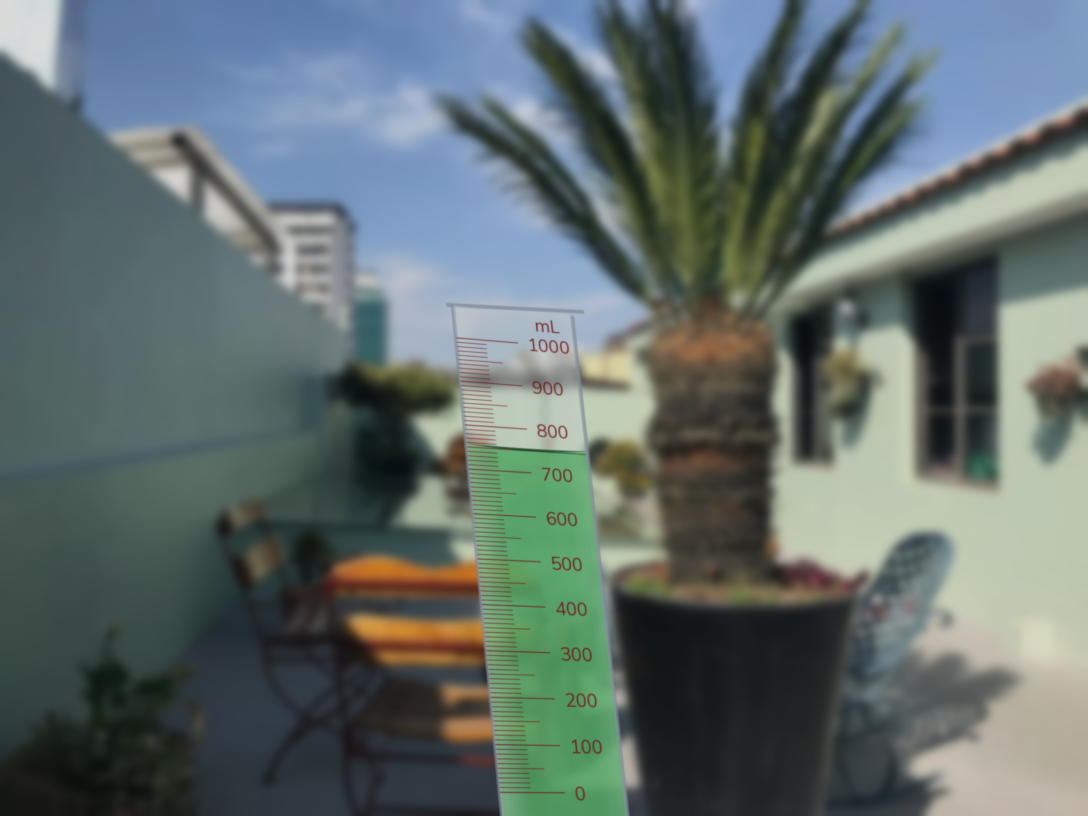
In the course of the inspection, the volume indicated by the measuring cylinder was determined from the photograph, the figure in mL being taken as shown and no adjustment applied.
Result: 750 mL
